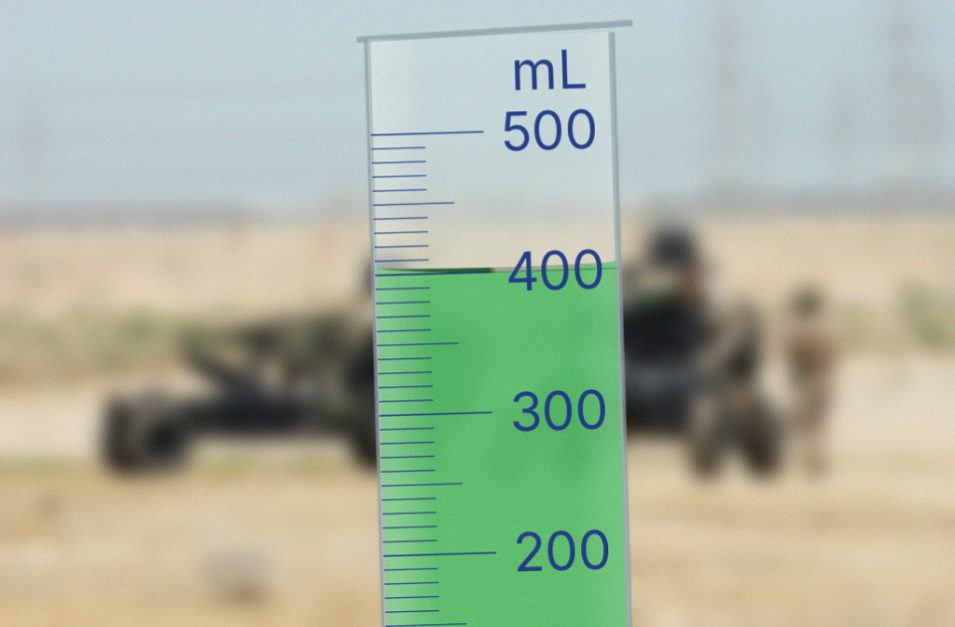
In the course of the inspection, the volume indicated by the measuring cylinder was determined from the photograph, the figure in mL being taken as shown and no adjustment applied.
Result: 400 mL
